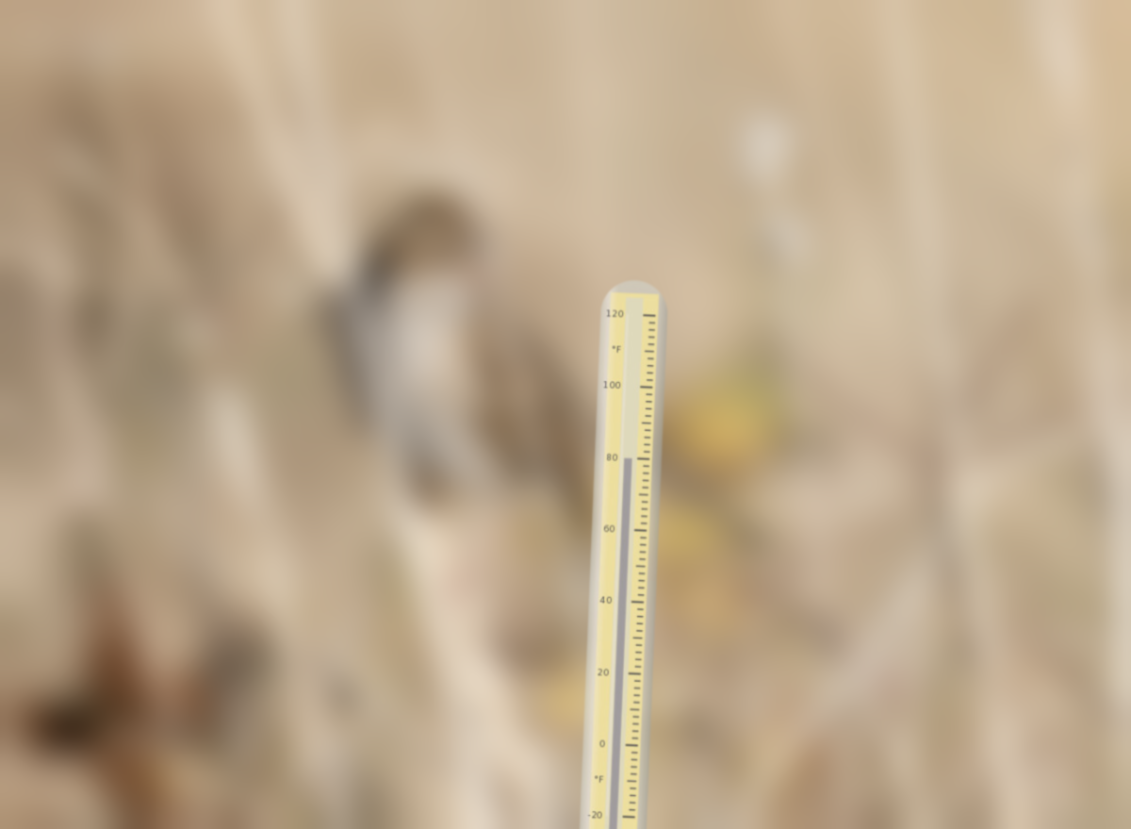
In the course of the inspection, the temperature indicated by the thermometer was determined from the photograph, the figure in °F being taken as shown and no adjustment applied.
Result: 80 °F
